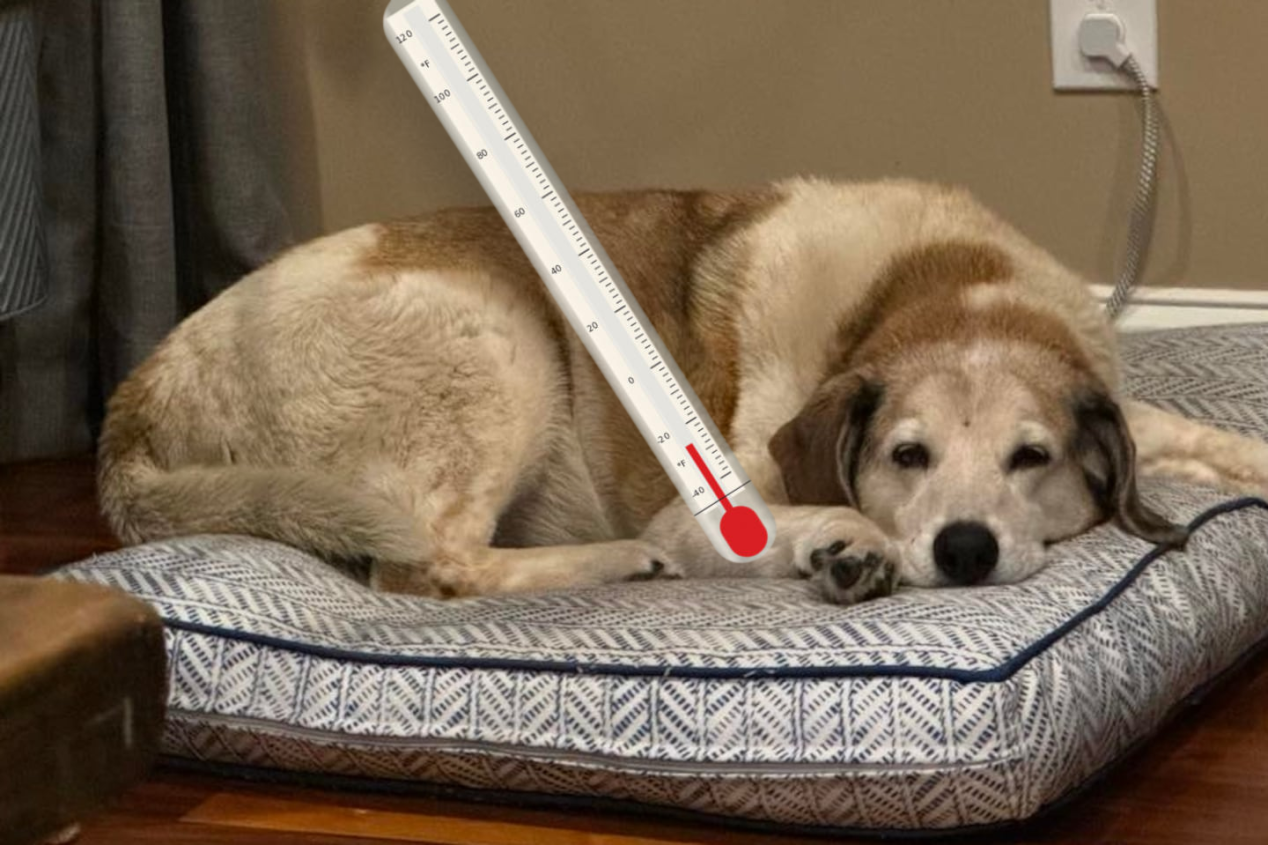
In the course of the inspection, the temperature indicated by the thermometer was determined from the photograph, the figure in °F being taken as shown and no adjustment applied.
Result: -26 °F
